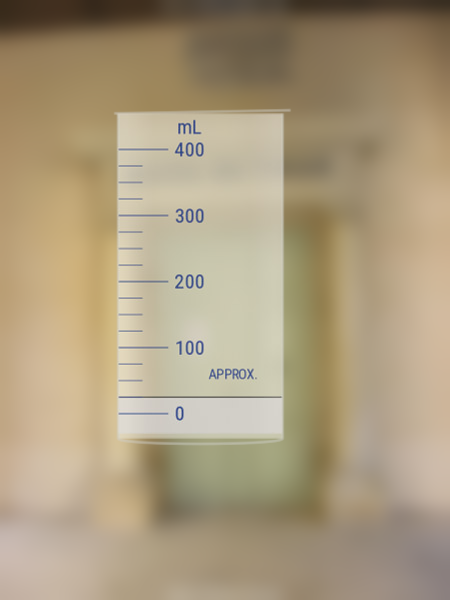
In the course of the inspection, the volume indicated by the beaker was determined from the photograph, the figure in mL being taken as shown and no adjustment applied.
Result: 25 mL
